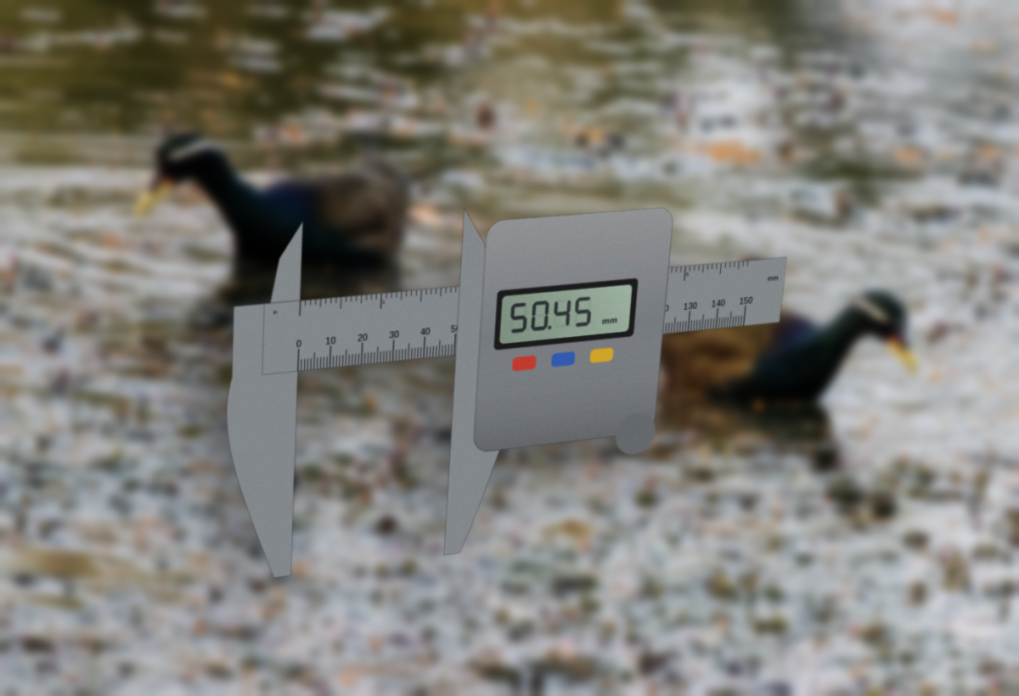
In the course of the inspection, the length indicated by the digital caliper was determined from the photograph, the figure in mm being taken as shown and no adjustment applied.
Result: 50.45 mm
